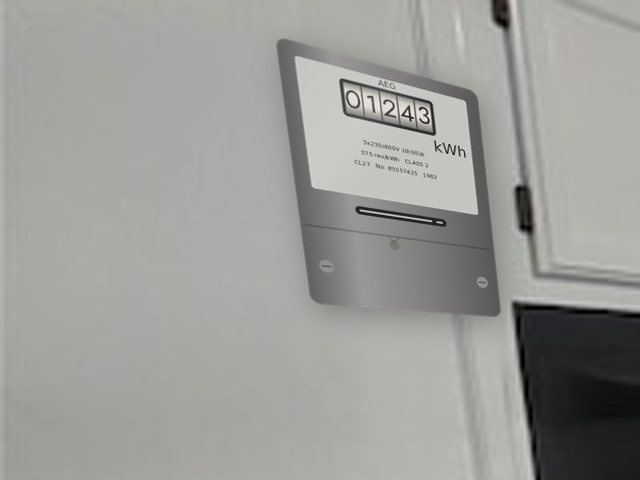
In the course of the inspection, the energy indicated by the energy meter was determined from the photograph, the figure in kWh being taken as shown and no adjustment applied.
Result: 1243 kWh
